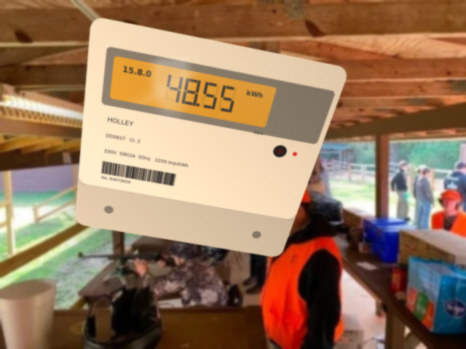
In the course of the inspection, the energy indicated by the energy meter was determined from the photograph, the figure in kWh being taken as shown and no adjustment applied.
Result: 48.55 kWh
